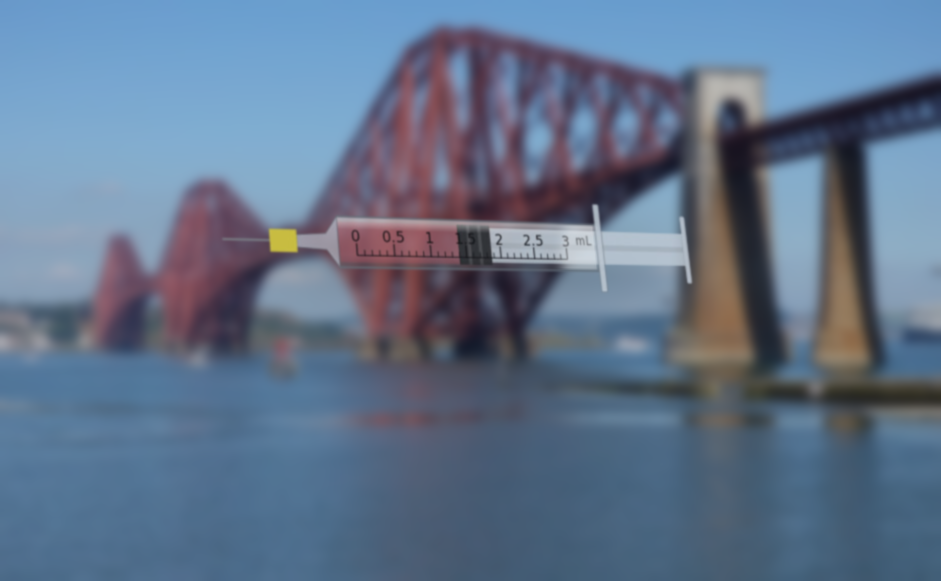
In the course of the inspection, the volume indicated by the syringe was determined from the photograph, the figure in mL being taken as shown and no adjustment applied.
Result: 1.4 mL
